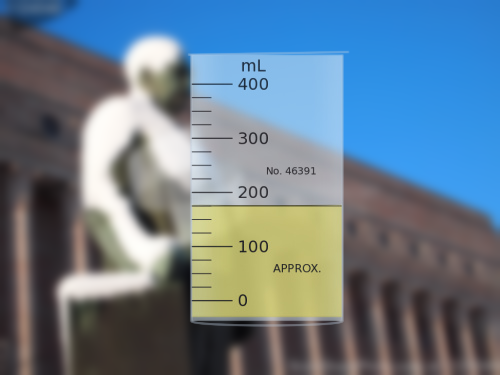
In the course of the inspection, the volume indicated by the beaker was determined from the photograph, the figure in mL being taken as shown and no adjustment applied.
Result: 175 mL
